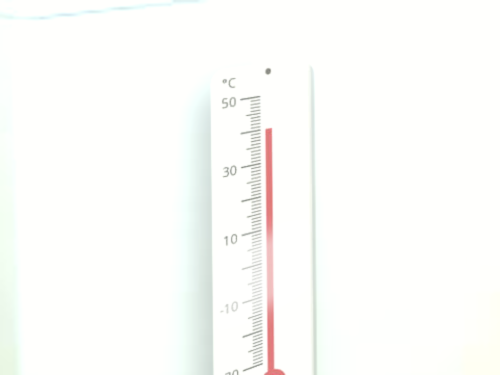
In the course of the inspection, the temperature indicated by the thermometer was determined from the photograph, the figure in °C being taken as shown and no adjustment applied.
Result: 40 °C
